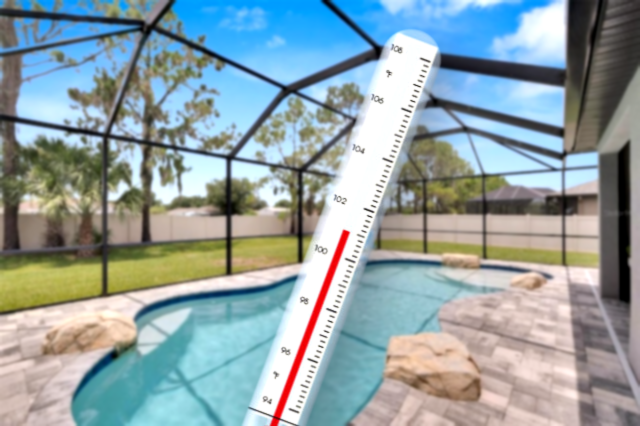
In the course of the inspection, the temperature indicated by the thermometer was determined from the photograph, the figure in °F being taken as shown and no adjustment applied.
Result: 101 °F
